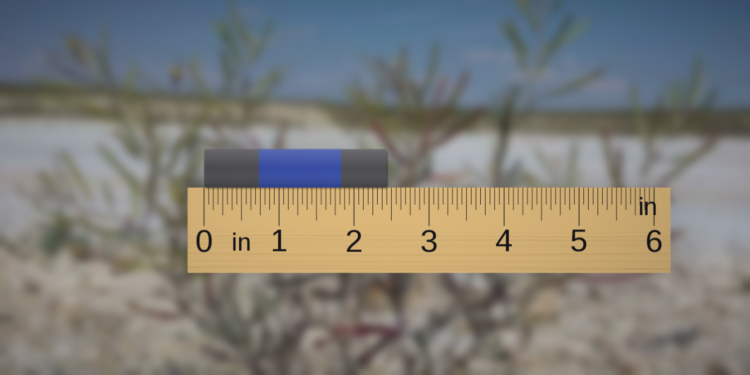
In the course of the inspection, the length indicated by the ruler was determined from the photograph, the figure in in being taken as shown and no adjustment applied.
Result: 2.4375 in
